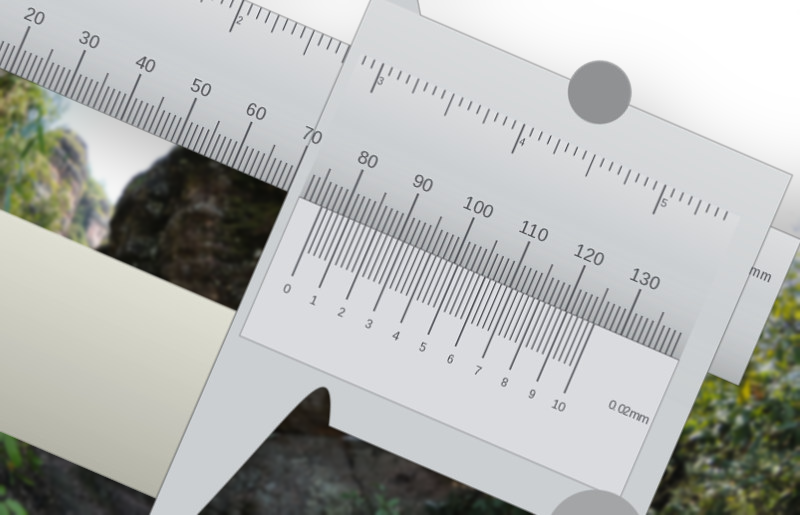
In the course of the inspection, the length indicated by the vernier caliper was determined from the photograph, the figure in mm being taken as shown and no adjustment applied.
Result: 76.2 mm
